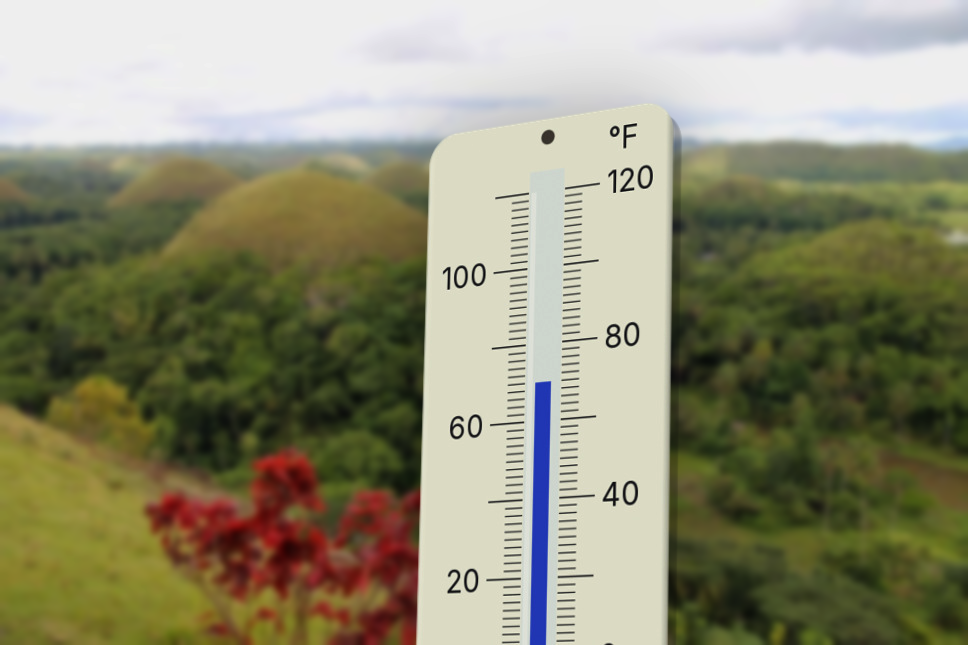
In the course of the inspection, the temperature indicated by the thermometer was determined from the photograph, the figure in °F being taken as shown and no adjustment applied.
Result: 70 °F
